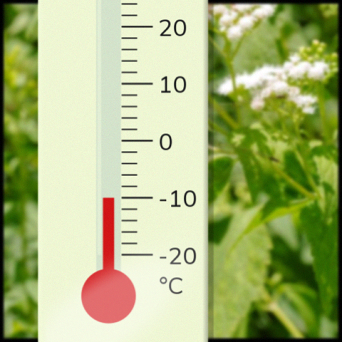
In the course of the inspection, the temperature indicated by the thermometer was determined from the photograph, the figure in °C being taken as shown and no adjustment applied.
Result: -10 °C
